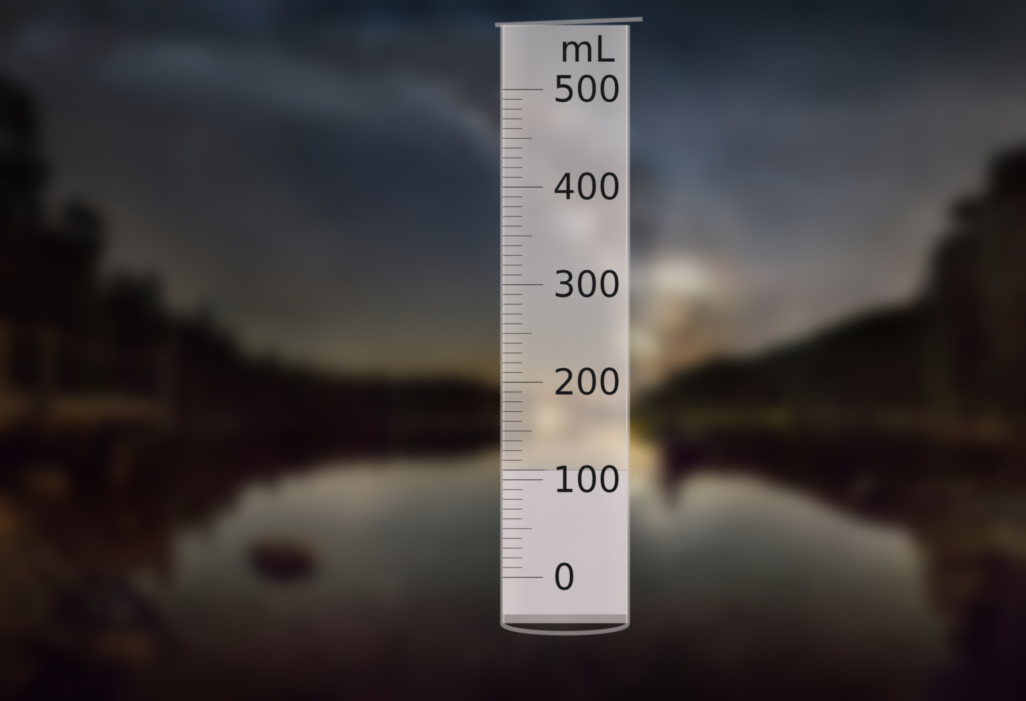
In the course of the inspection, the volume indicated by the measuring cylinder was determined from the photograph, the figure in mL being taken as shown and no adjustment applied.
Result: 110 mL
